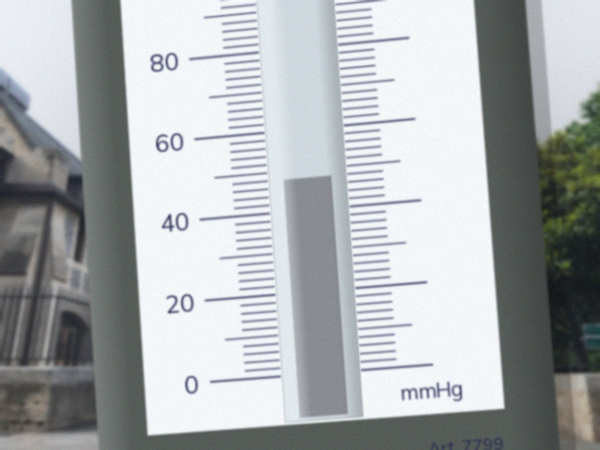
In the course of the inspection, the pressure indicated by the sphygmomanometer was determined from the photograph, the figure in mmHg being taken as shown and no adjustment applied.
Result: 48 mmHg
